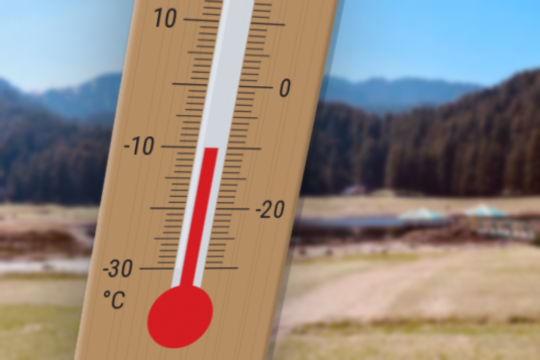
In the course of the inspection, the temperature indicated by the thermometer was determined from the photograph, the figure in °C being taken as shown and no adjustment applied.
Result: -10 °C
